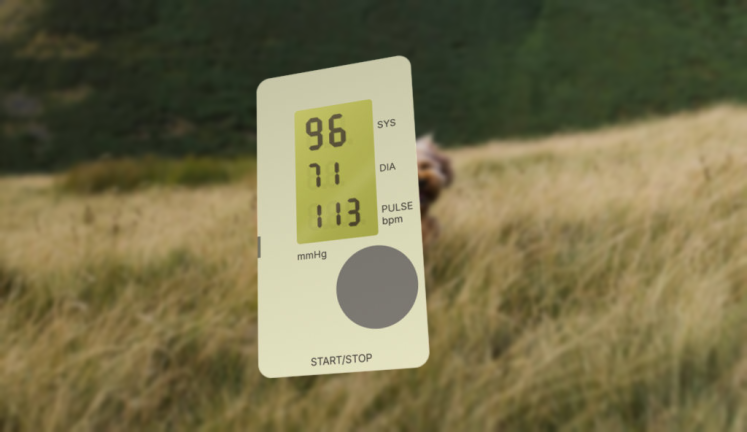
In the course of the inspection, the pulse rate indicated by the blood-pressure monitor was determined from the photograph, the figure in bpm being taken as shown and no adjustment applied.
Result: 113 bpm
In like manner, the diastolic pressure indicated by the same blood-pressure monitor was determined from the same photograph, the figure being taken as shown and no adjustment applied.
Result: 71 mmHg
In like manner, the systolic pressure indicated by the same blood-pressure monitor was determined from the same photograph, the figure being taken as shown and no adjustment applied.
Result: 96 mmHg
